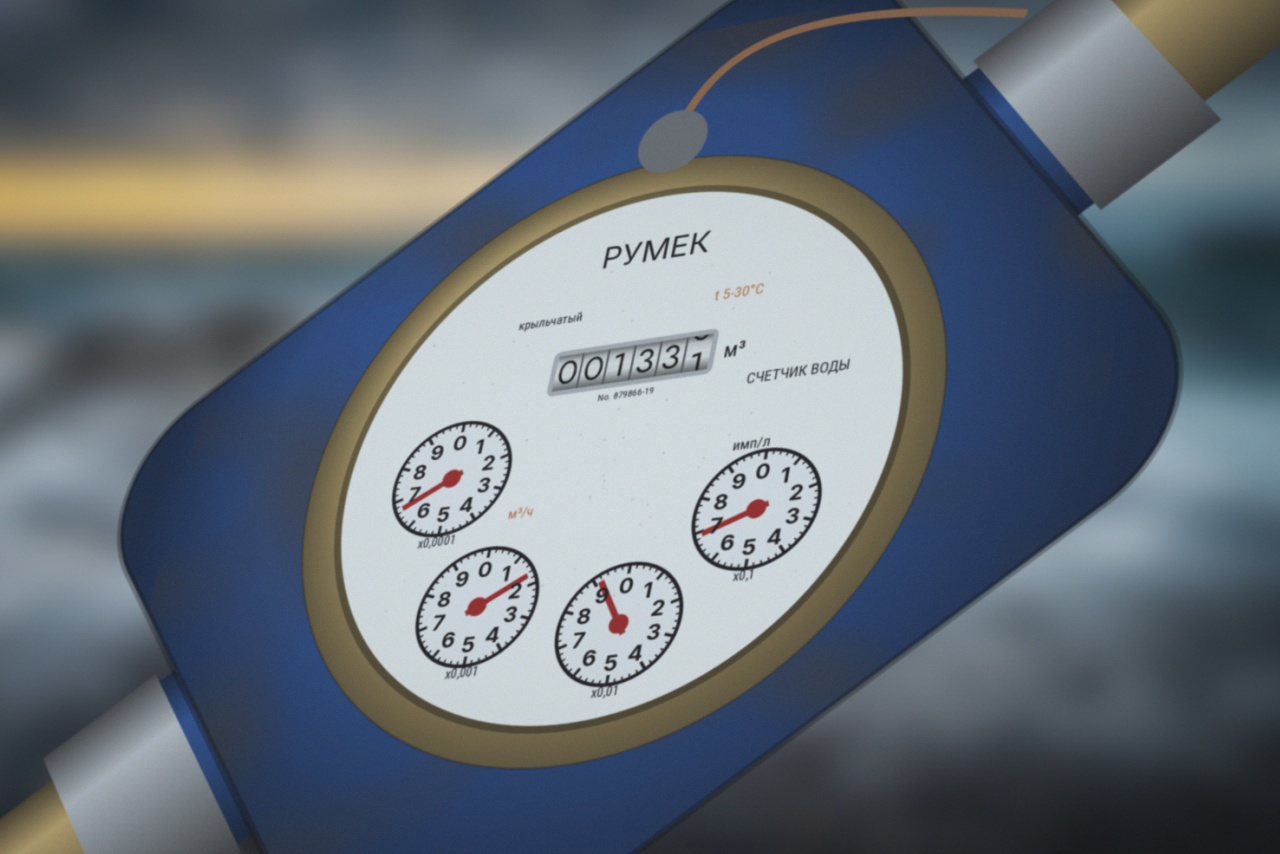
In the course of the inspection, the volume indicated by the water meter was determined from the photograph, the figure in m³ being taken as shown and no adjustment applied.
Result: 1330.6916 m³
